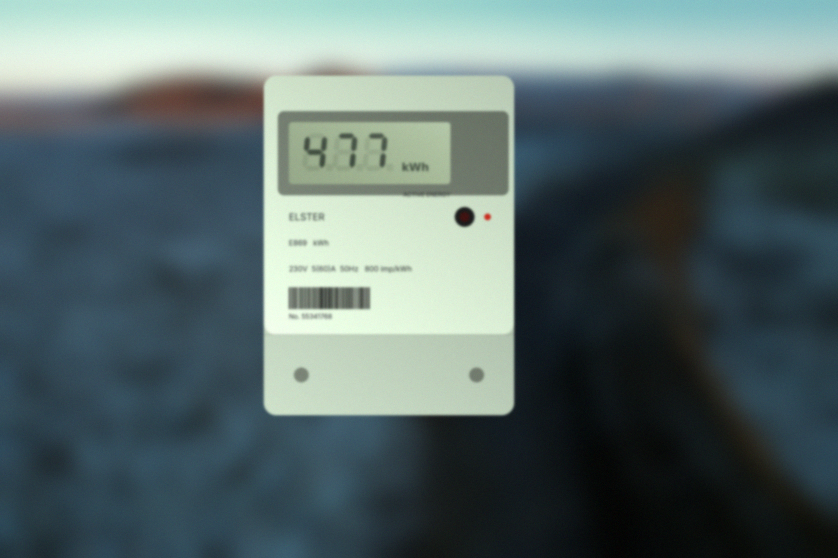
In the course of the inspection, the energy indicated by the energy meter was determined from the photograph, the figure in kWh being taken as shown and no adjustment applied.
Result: 477 kWh
